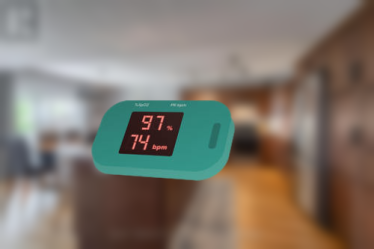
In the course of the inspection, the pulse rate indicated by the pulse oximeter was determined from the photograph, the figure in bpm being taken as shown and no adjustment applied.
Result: 74 bpm
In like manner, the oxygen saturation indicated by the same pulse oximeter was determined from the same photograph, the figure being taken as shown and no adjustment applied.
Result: 97 %
